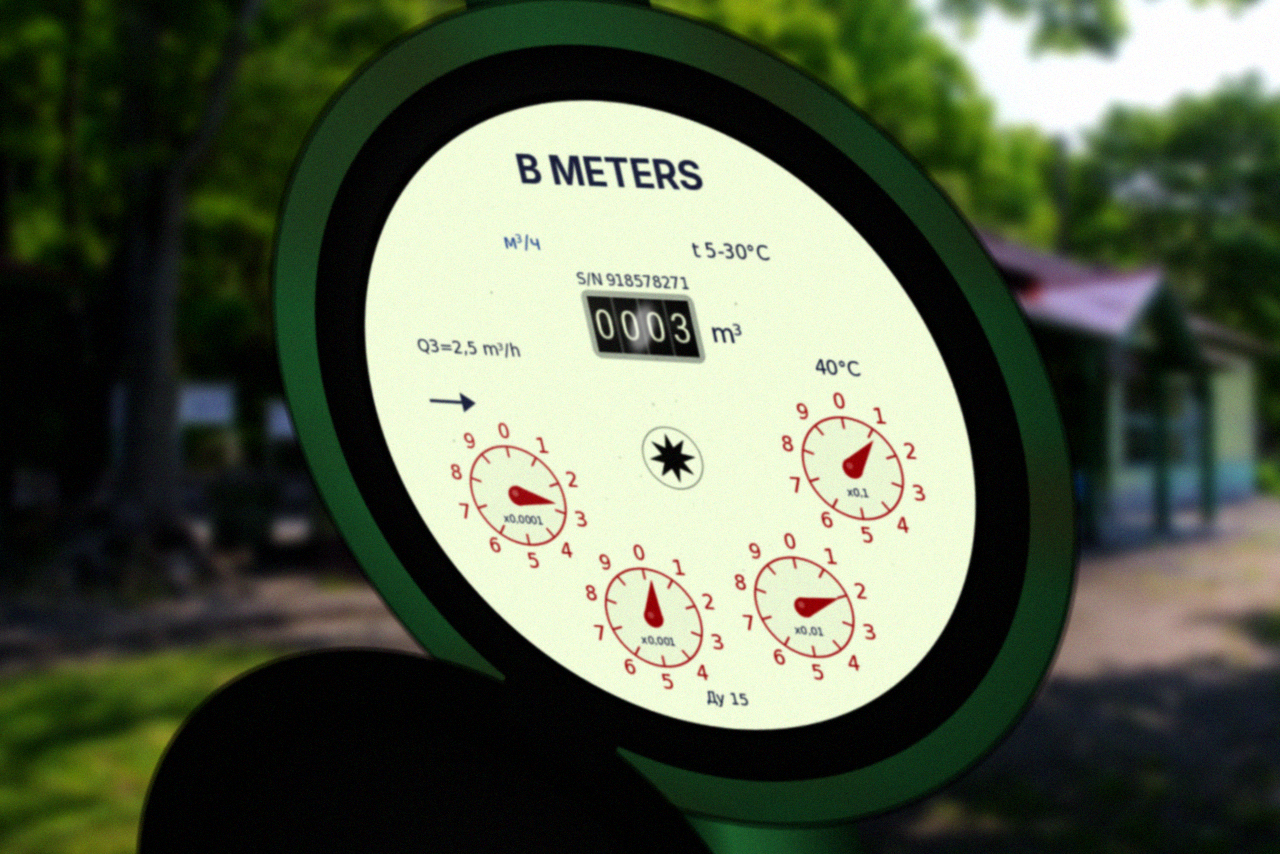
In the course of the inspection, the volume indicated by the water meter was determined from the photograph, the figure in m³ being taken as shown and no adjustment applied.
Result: 3.1202 m³
